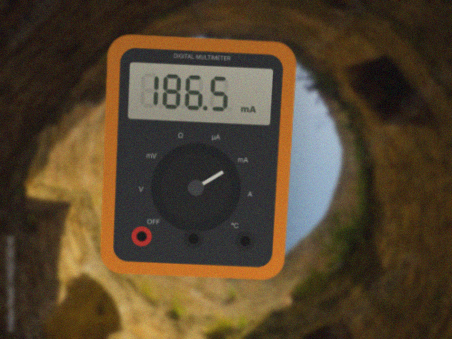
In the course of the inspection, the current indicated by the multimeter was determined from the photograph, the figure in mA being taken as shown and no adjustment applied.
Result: 186.5 mA
